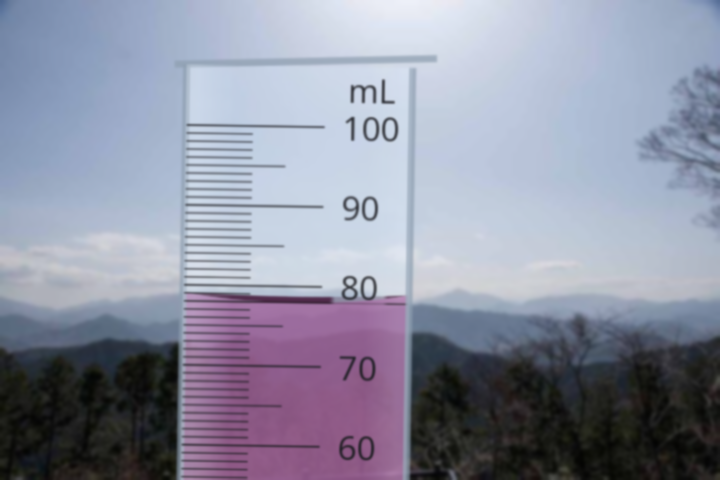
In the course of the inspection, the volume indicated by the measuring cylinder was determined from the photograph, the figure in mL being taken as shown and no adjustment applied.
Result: 78 mL
